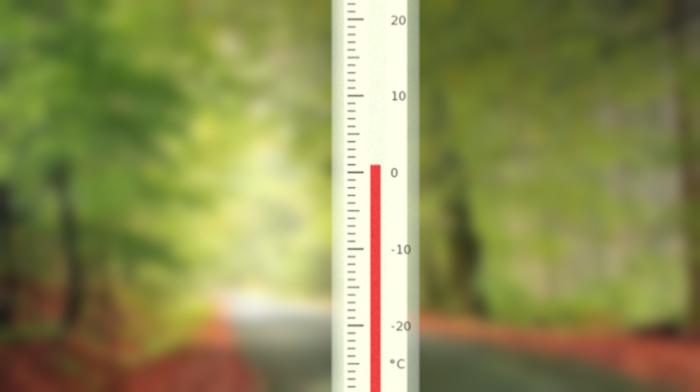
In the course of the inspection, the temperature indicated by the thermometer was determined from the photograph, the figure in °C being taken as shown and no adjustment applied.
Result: 1 °C
